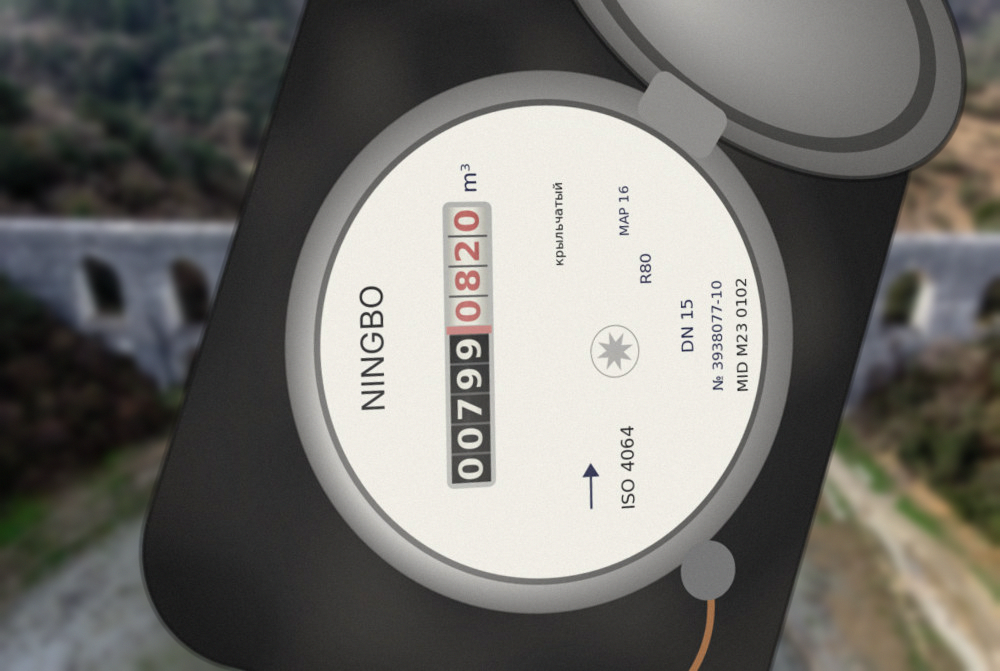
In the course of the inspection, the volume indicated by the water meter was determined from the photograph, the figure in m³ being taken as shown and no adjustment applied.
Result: 799.0820 m³
